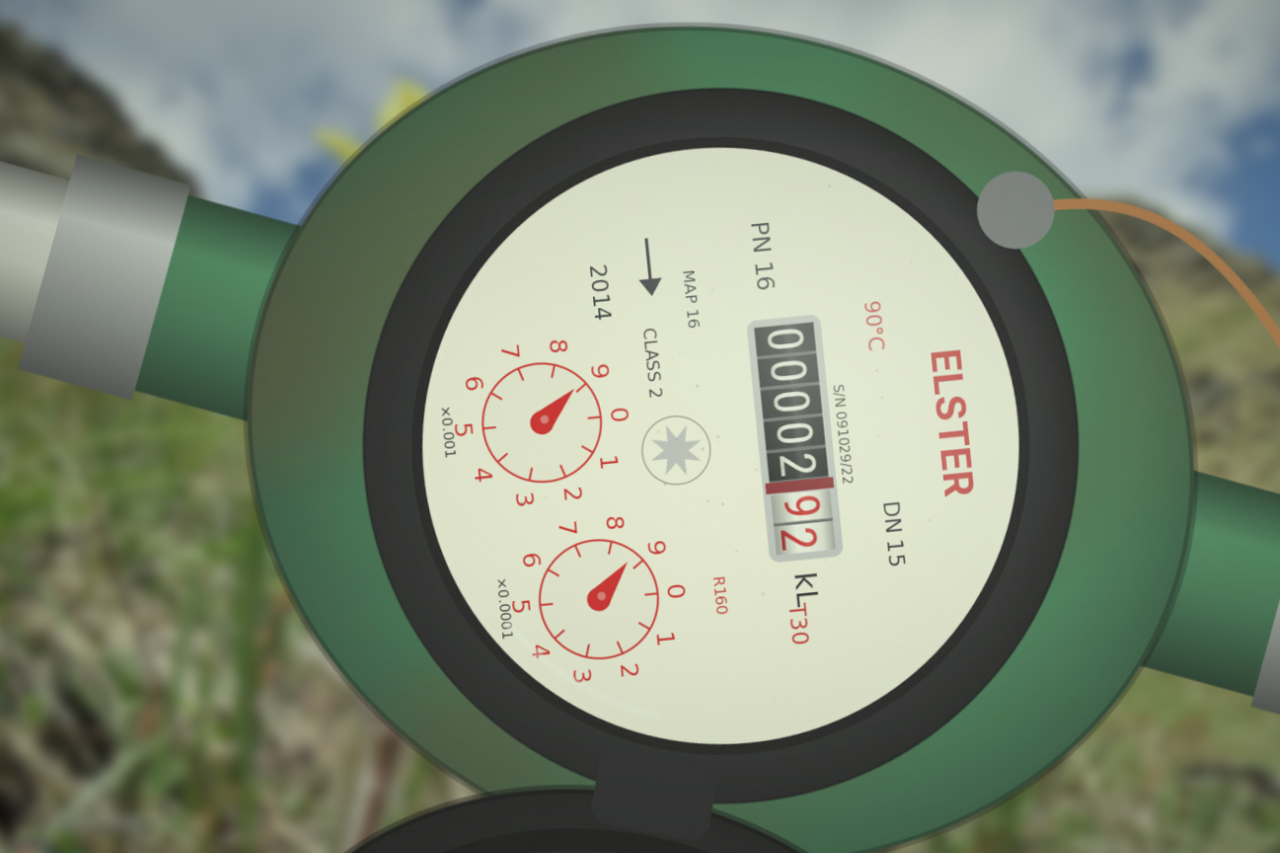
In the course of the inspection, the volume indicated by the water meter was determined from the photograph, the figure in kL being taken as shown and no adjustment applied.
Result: 2.9188 kL
